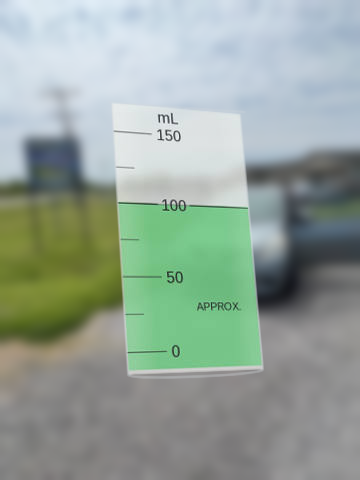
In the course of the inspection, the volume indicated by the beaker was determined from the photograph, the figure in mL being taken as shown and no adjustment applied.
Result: 100 mL
